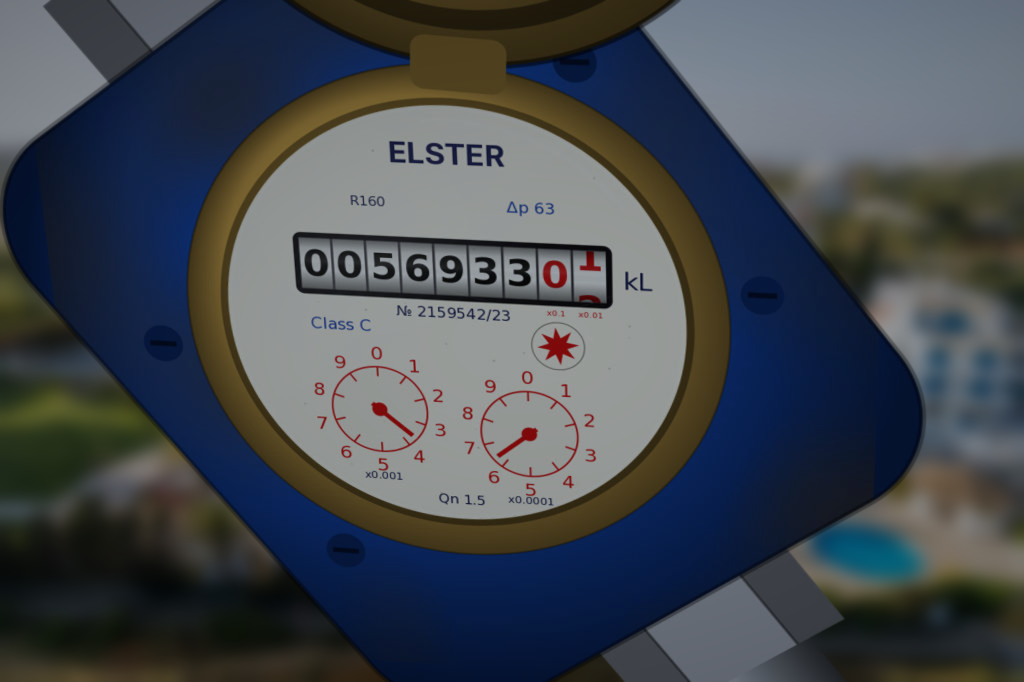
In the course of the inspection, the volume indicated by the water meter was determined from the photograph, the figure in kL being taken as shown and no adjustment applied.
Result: 56933.0136 kL
